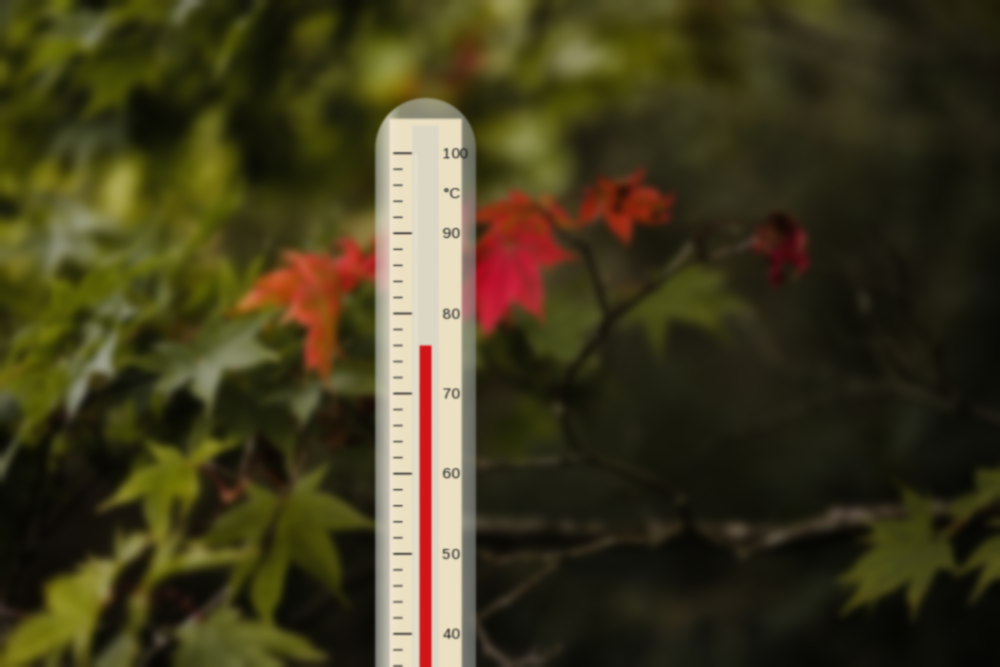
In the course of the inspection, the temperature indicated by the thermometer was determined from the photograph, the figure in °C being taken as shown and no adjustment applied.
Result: 76 °C
